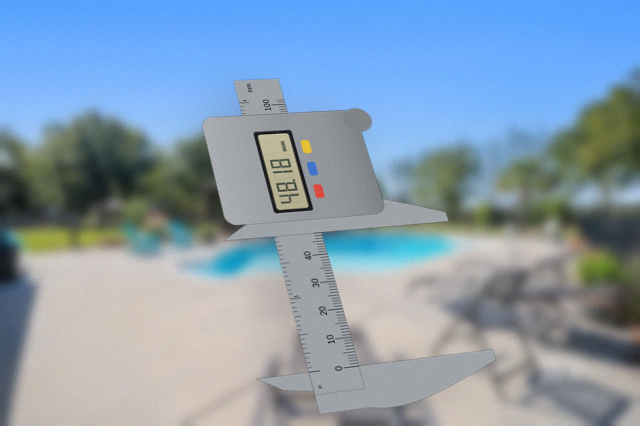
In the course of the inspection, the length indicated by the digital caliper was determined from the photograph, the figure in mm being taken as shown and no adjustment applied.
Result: 48.18 mm
